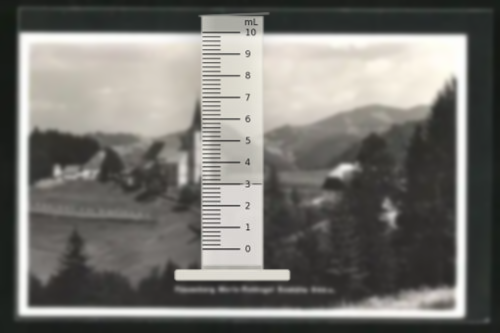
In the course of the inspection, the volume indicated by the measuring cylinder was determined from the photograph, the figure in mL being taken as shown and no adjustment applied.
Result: 3 mL
